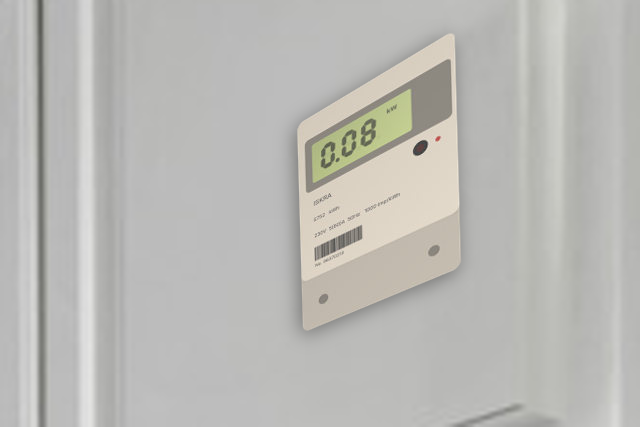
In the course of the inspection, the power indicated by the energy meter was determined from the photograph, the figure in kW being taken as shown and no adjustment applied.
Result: 0.08 kW
